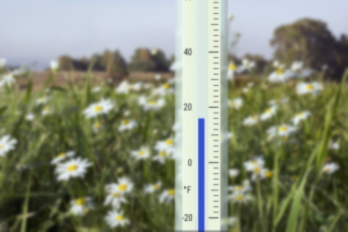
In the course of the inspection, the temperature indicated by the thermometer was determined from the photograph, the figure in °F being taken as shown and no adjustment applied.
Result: 16 °F
